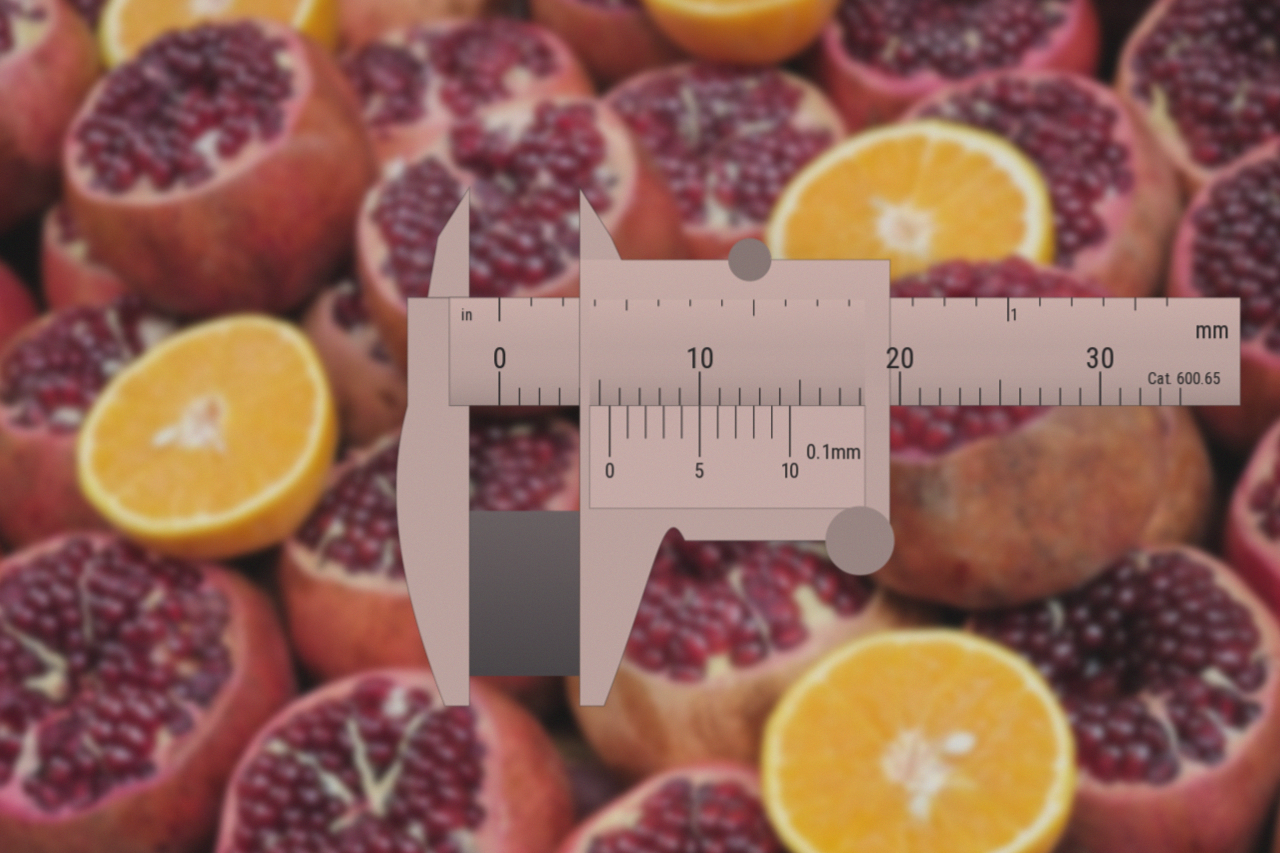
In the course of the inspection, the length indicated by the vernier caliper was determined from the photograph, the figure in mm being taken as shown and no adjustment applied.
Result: 5.5 mm
